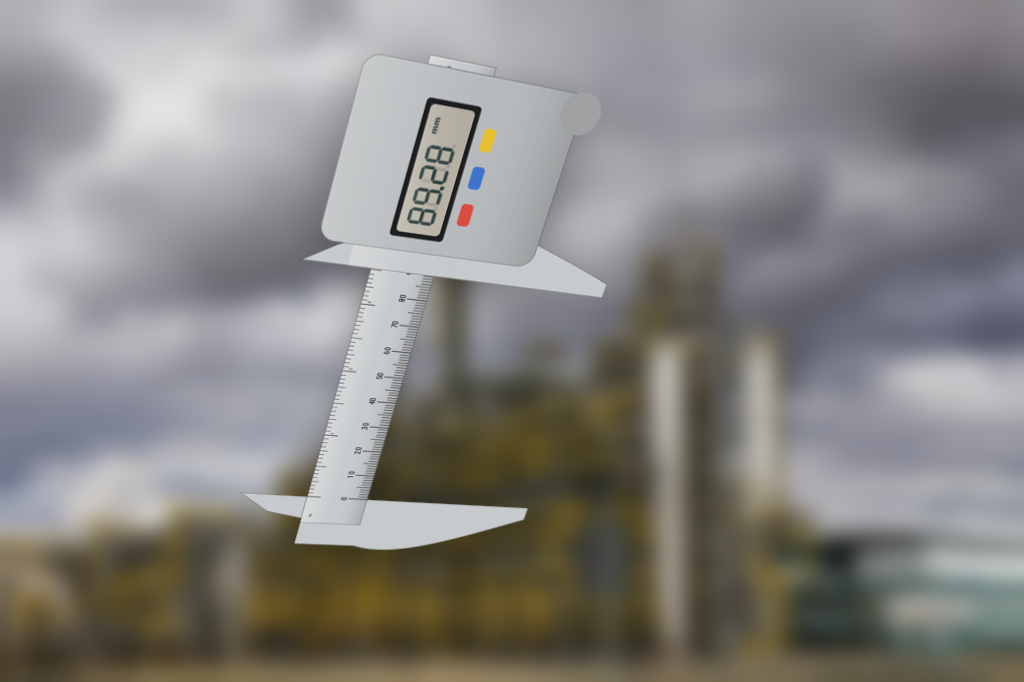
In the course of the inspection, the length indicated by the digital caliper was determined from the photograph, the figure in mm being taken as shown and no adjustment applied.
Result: 89.28 mm
